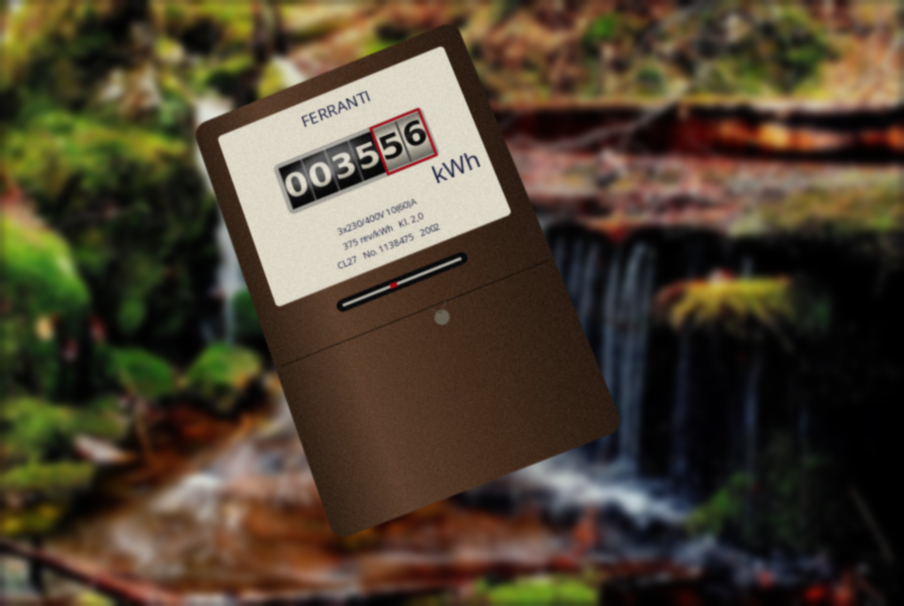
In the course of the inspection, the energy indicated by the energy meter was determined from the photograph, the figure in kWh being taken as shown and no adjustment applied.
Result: 35.56 kWh
